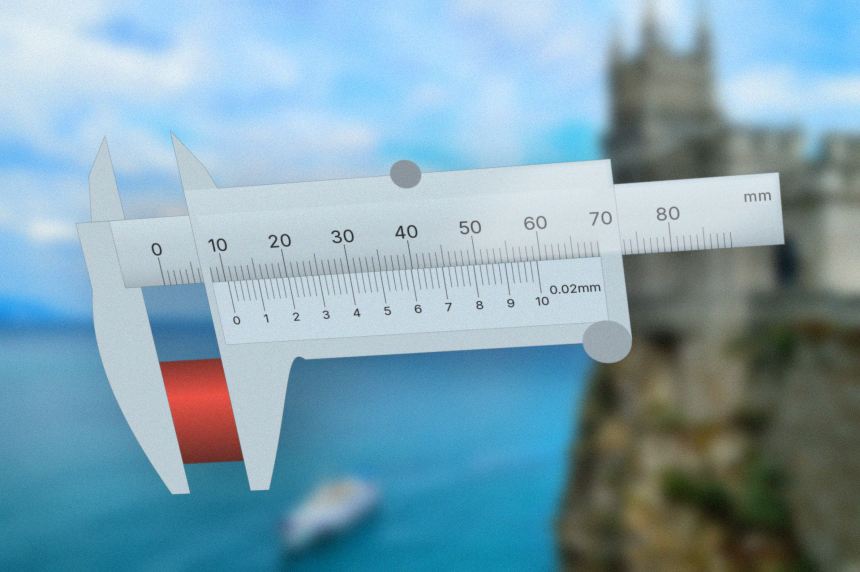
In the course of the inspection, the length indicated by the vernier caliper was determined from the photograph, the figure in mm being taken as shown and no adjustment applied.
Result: 10.4 mm
